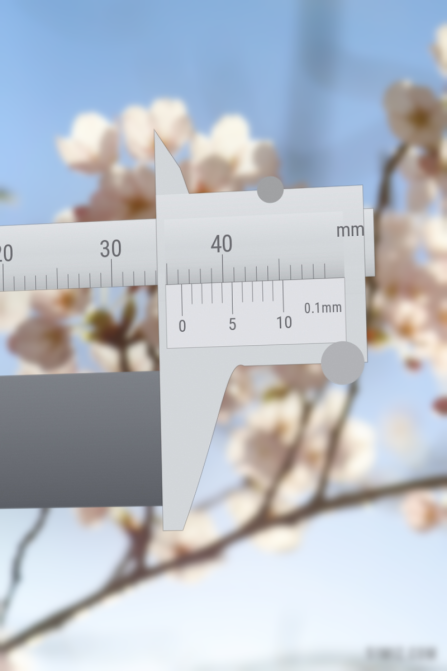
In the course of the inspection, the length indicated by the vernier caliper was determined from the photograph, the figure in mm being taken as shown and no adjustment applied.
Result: 36.3 mm
